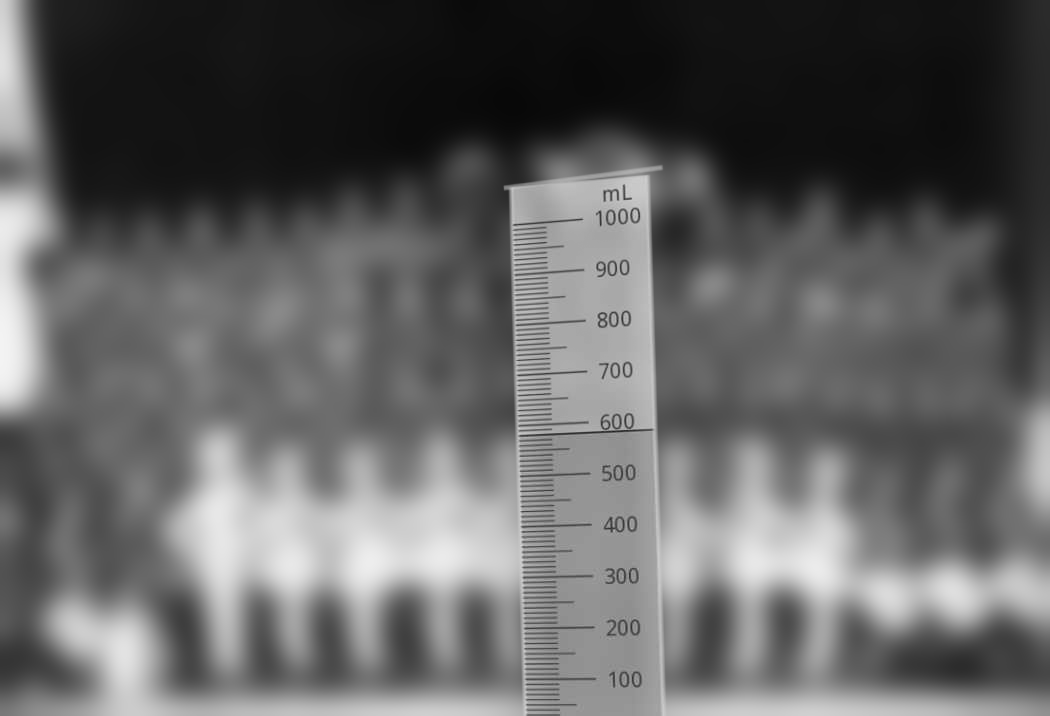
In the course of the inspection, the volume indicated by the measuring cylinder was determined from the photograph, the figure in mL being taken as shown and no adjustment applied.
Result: 580 mL
